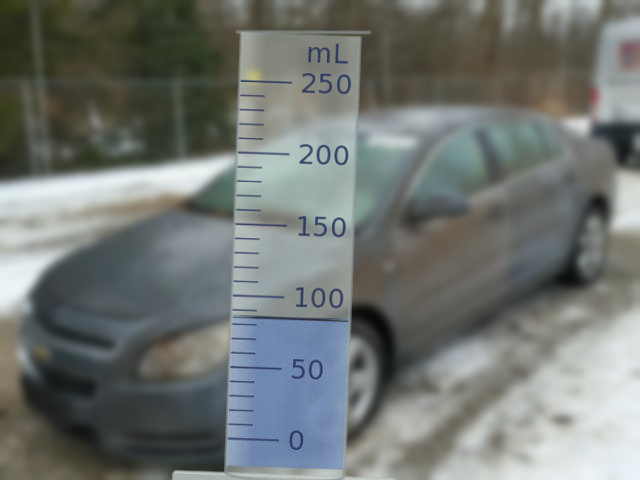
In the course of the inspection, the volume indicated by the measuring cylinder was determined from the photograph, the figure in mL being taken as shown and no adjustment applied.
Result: 85 mL
